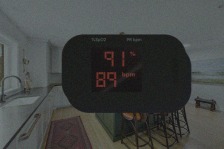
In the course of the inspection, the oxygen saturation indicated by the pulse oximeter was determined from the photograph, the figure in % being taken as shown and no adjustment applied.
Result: 91 %
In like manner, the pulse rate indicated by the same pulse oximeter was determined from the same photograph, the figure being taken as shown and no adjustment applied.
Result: 89 bpm
